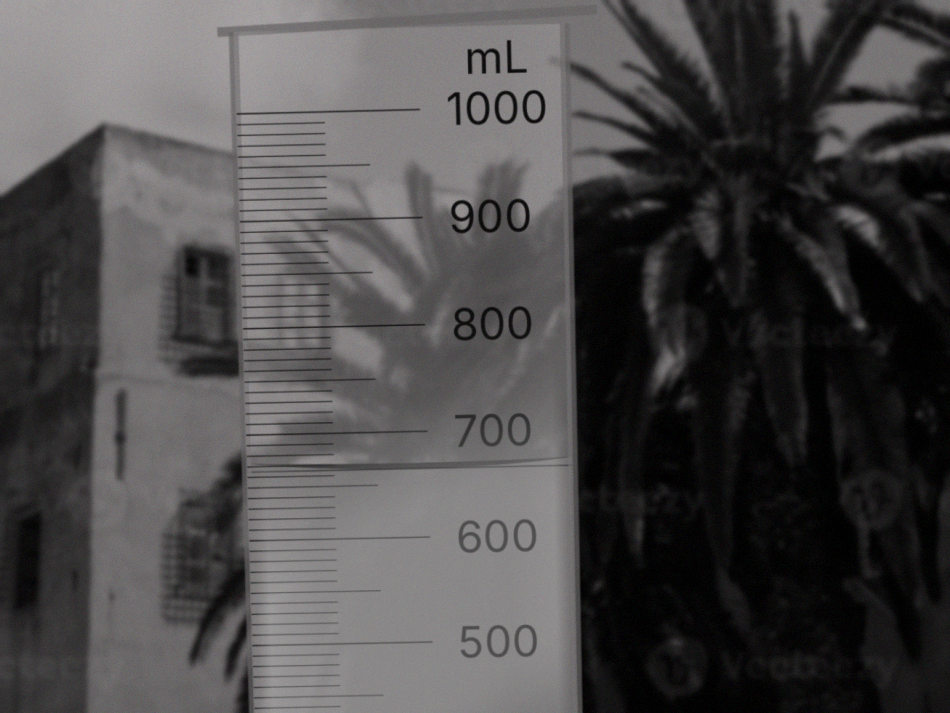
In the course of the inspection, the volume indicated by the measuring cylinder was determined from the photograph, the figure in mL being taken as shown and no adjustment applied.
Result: 665 mL
